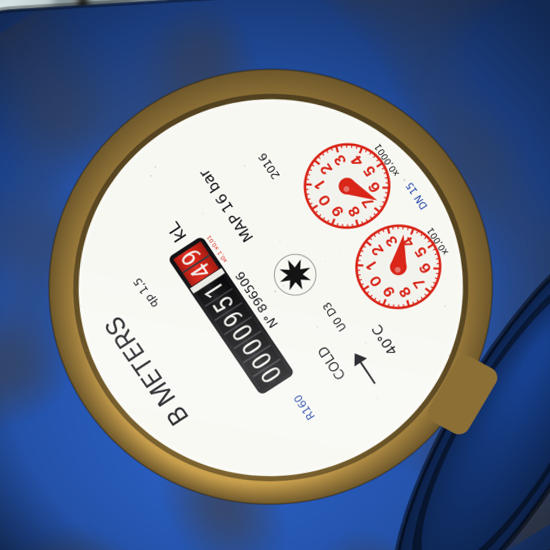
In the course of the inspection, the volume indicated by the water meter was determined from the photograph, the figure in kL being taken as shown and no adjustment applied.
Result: 951.4936 kL
